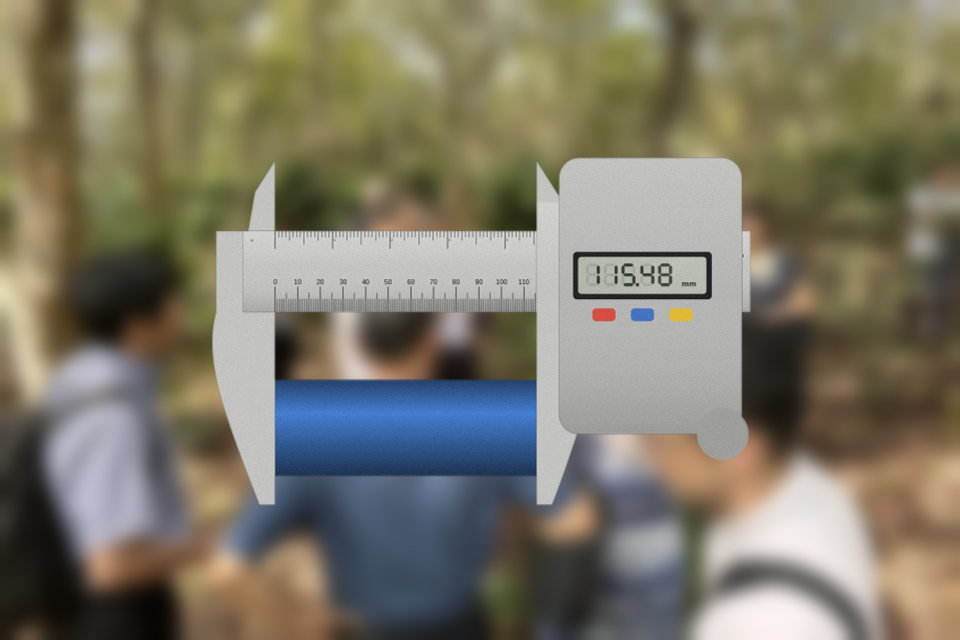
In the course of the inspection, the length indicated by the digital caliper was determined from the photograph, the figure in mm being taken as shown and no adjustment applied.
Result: 115.48 mm
